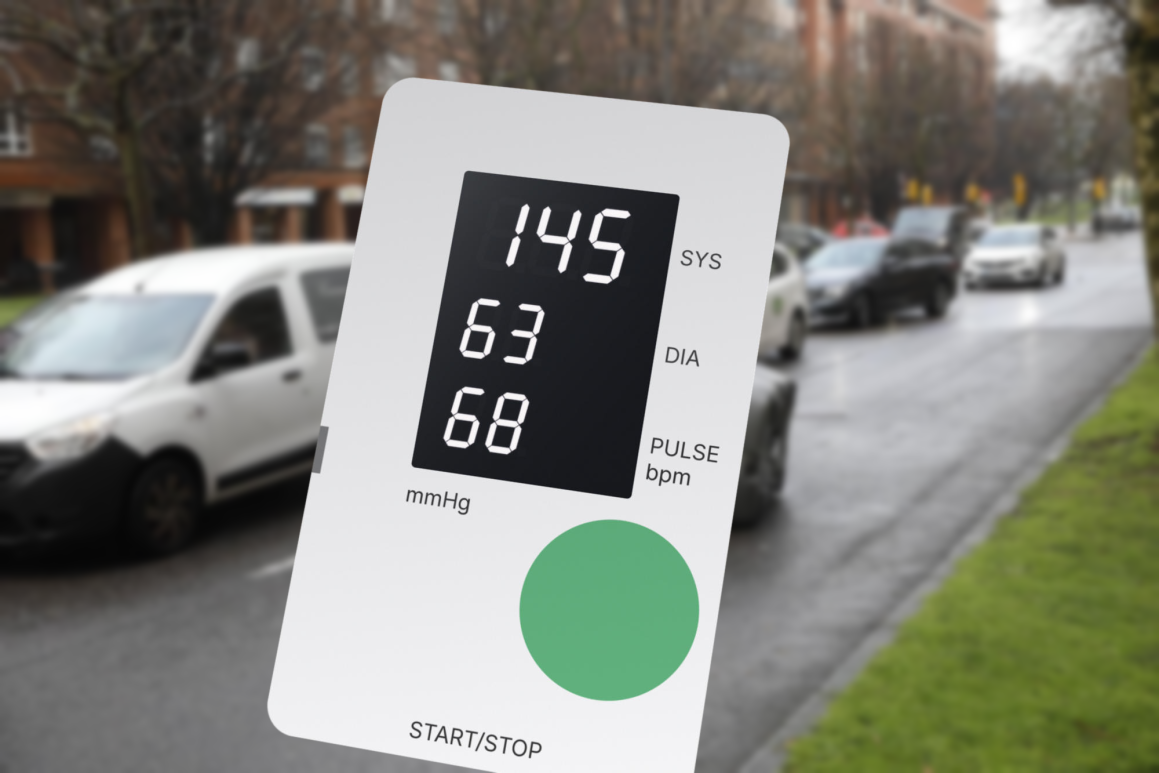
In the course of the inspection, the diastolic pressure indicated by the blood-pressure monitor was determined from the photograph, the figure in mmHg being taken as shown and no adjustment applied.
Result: 63 mmHg
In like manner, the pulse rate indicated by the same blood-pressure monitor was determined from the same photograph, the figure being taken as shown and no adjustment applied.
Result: 68 bpm
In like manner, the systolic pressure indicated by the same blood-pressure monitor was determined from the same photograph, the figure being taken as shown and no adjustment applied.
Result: 145 mmHg
